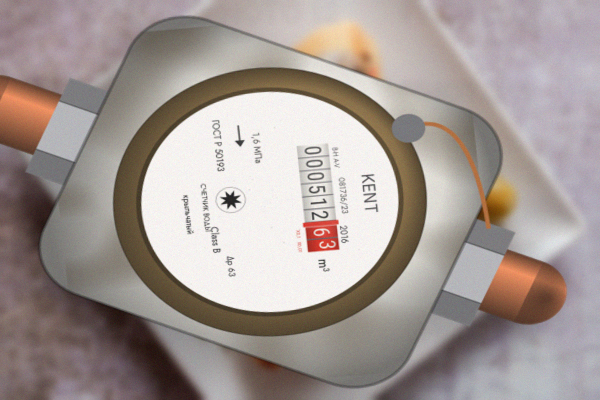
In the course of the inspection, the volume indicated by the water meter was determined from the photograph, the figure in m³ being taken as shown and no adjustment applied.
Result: 512.63 m³
